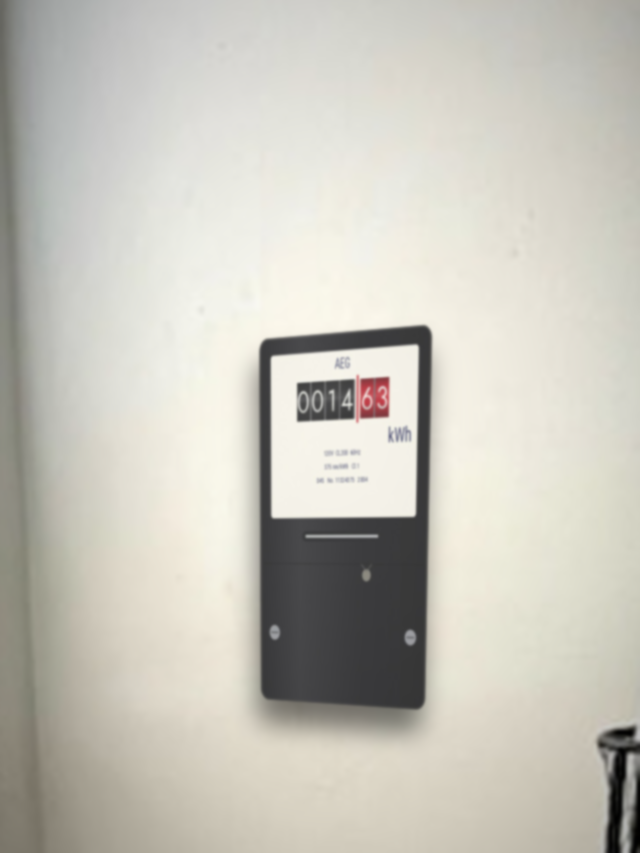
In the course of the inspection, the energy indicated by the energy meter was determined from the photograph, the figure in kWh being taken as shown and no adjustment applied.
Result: 14.63 kWh
